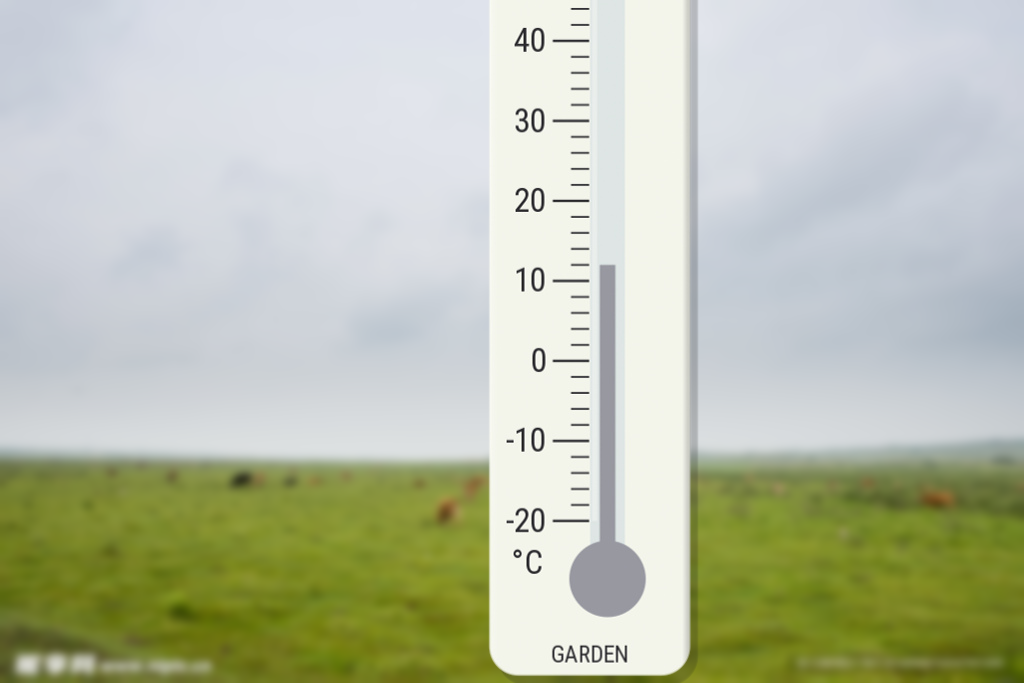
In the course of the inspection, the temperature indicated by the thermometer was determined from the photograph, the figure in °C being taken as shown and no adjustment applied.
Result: 12 °C
